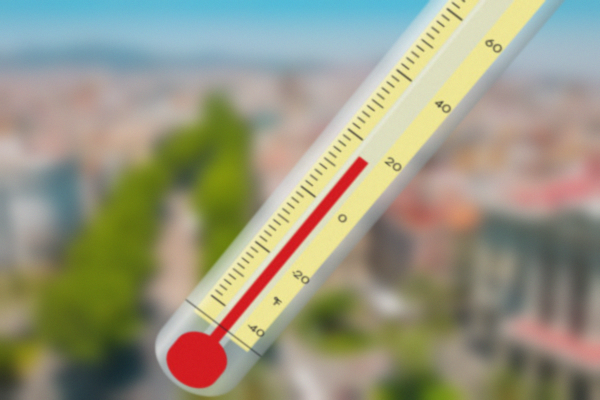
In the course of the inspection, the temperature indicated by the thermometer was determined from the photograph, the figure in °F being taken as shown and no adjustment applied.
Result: 16 °F
